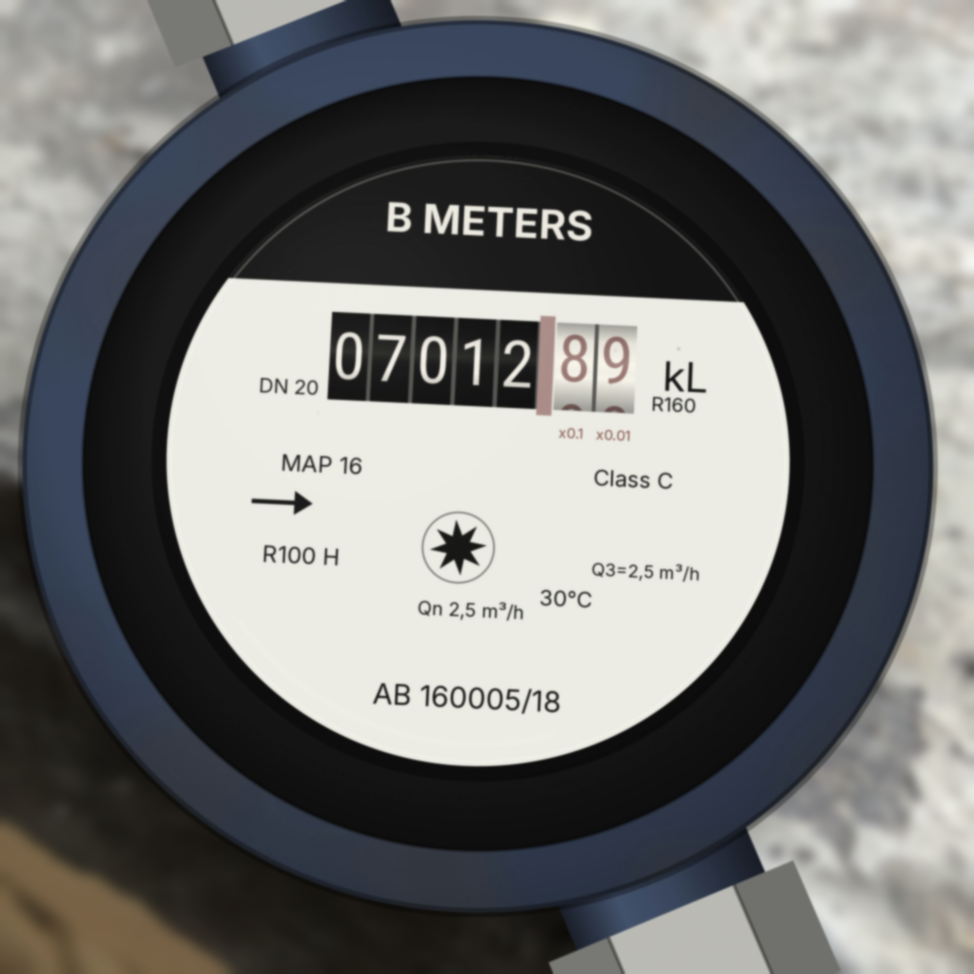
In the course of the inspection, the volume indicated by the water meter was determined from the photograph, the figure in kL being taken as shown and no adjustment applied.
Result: 7012.89 kL
